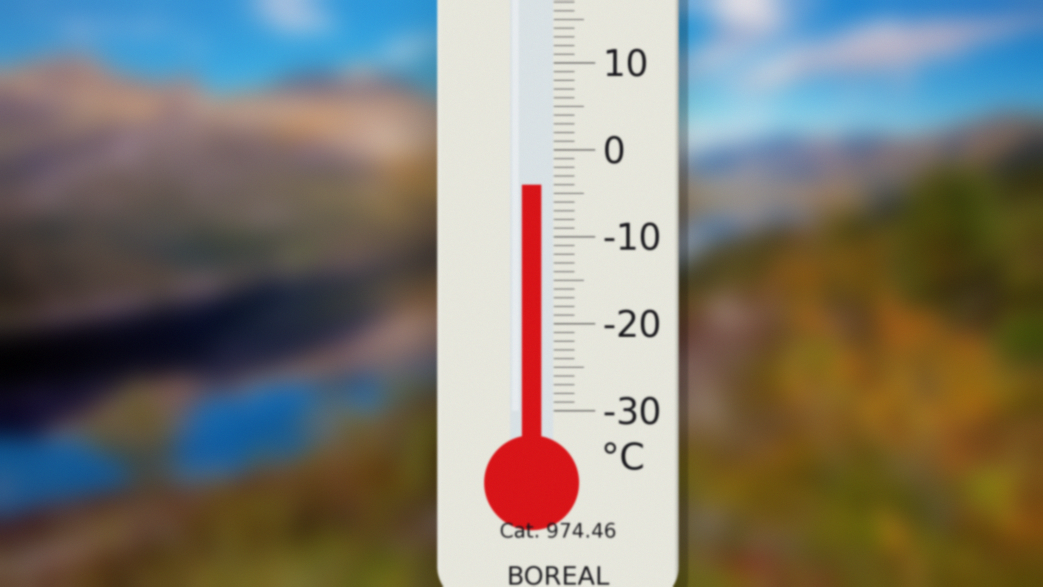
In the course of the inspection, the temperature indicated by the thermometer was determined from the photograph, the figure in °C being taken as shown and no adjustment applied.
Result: -4 °C
